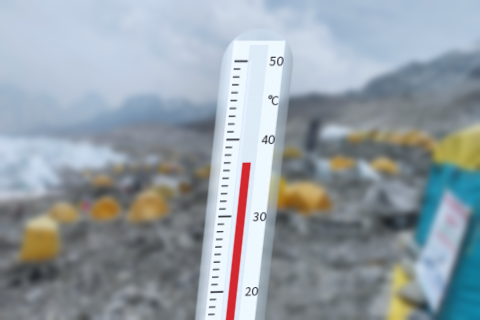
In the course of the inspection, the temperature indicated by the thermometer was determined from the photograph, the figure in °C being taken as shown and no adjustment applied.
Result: 37 °C
